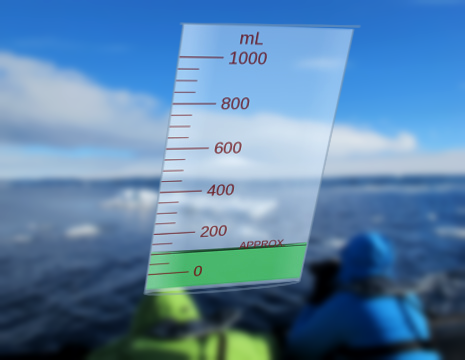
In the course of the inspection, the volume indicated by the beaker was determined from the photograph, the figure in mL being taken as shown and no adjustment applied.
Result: 100 mL
